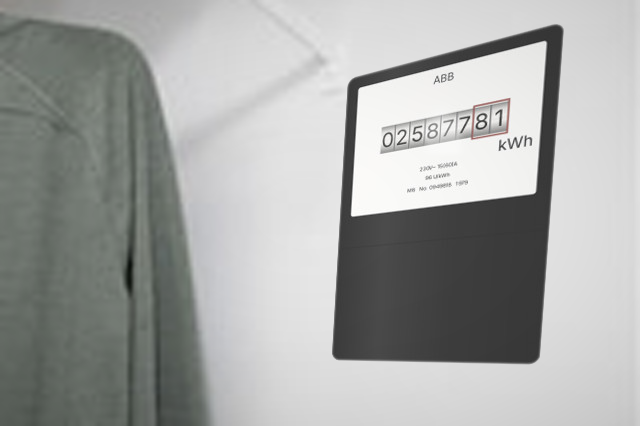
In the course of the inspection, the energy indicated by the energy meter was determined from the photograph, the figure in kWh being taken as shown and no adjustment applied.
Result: 25877.81 kWh
